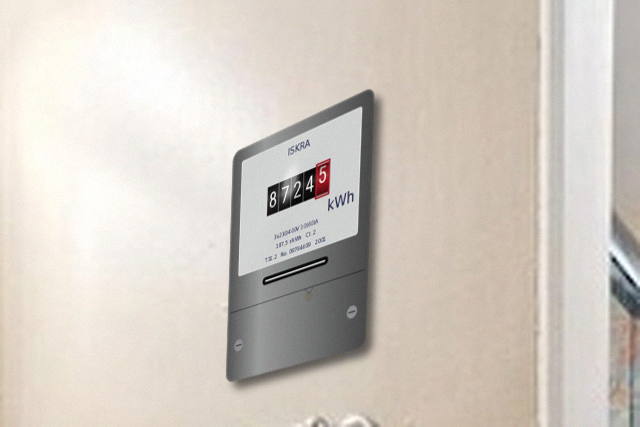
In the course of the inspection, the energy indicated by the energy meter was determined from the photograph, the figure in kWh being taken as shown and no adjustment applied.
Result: 8724.5 kWh
